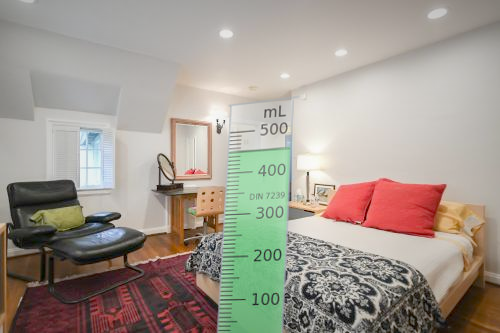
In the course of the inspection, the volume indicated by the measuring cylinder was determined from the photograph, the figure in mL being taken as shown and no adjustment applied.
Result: 450 mL
